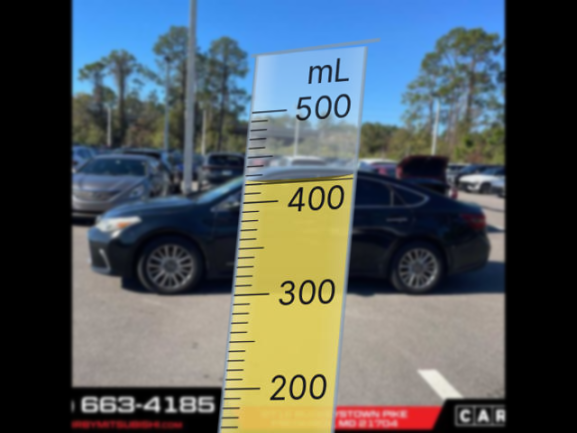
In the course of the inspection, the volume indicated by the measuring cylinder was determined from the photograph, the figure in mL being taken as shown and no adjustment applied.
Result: 420 mL
